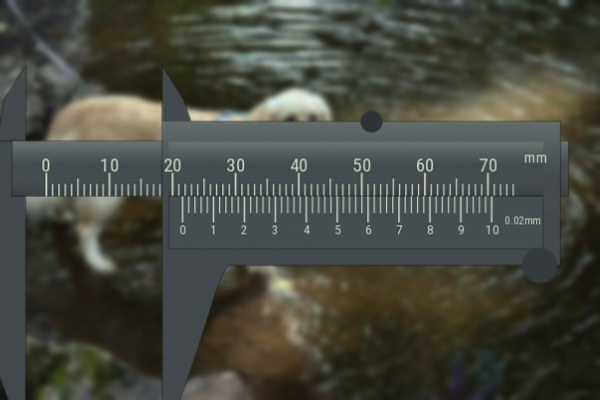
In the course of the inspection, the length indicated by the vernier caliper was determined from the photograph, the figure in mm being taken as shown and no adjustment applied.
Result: 21.6 mm
